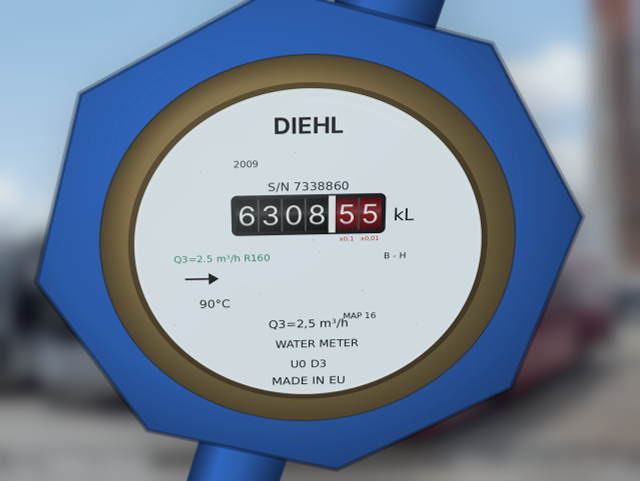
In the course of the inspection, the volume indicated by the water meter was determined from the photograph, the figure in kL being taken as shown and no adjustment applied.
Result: 6308.55 kL
